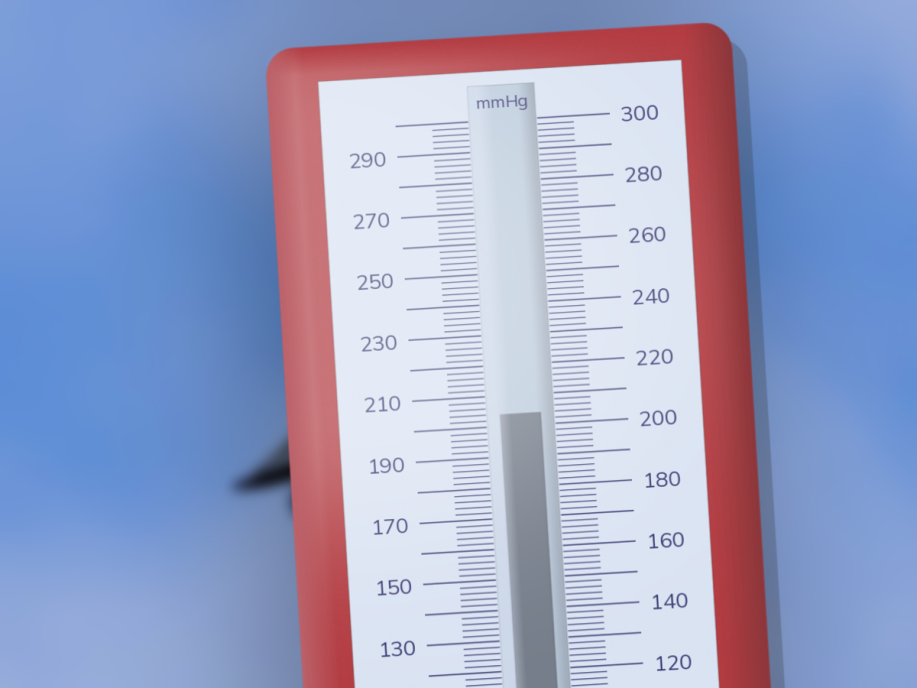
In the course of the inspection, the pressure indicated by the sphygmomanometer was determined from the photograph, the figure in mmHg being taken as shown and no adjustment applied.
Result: 204 mmHg
